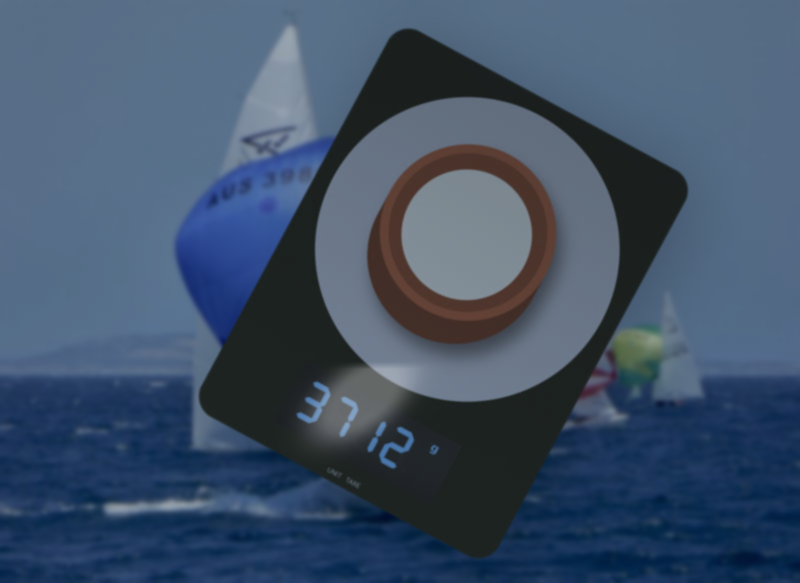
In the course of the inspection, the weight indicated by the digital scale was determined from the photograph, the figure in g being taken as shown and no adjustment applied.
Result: 3712 g
